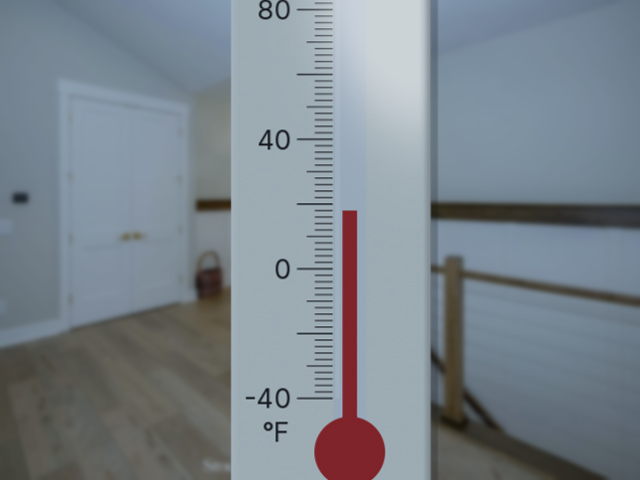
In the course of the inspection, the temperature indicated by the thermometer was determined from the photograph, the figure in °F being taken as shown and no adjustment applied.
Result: 18 °F
